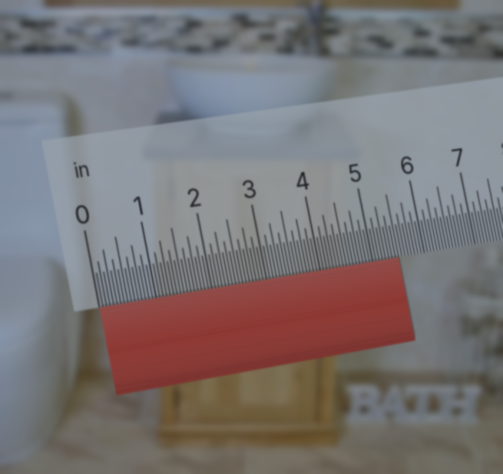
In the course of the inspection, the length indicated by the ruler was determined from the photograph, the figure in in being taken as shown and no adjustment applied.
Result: 5.5 in
